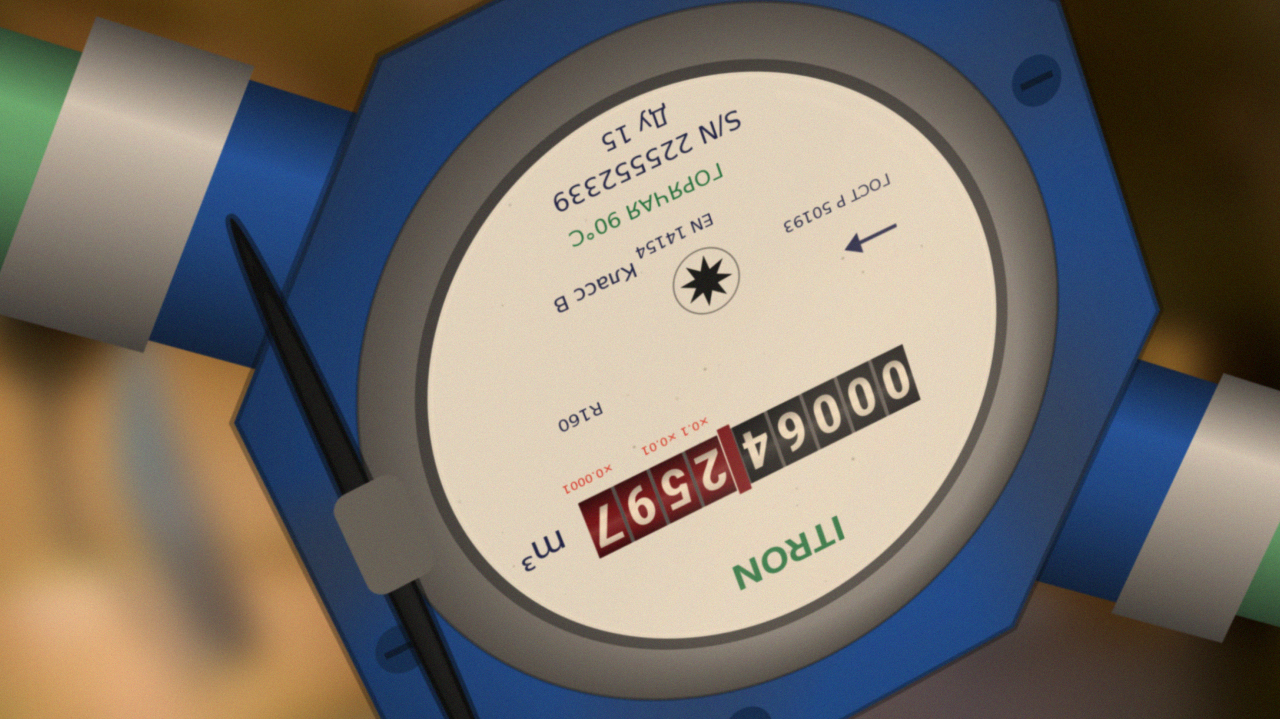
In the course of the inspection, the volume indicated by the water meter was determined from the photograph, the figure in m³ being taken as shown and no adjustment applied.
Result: 64.2597 m³
